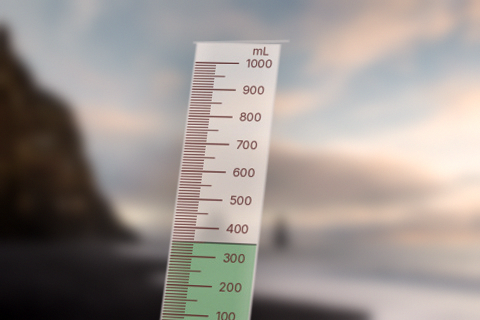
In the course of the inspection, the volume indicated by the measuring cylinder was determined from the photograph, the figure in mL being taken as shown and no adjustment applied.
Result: 350 mL
